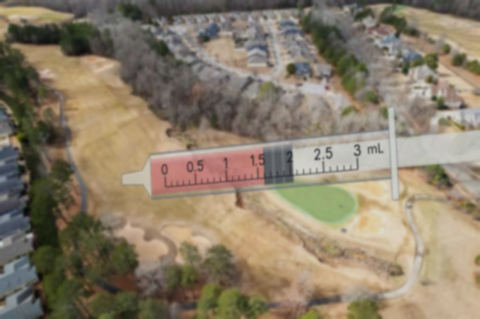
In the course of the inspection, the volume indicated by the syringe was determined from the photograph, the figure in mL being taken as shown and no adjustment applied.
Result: 1.6 mL
